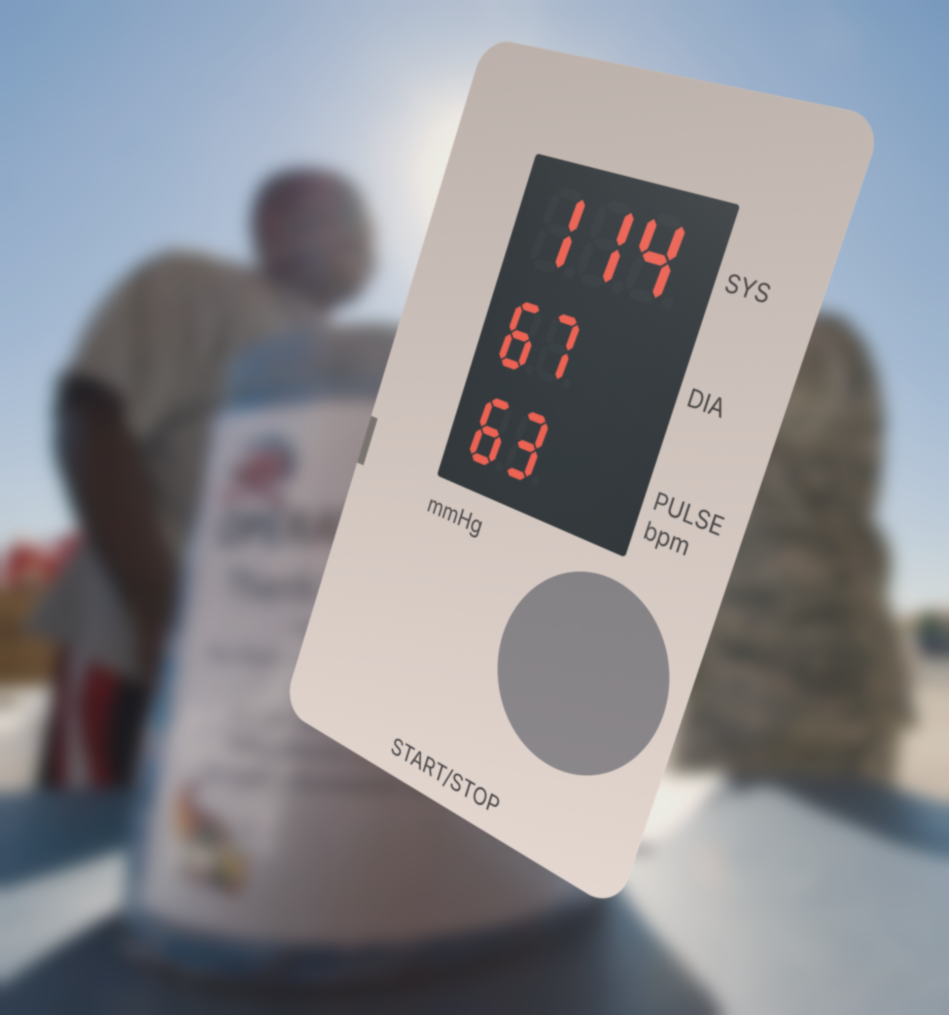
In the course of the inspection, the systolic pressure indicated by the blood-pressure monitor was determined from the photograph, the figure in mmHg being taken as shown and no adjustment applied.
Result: 114 mmHg
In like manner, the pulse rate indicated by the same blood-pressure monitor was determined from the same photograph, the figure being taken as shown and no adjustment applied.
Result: 63 bpm
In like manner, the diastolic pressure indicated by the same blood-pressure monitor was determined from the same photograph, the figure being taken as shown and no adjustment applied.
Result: 67 mmHg
